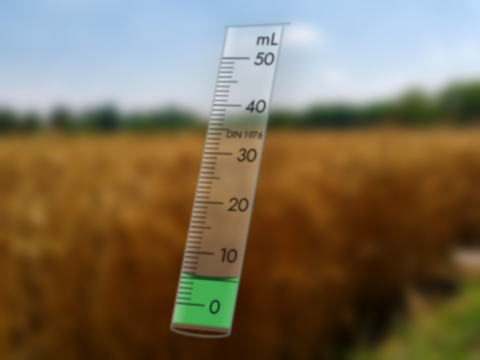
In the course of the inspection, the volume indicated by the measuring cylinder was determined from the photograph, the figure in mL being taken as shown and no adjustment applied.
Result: 5 mL
